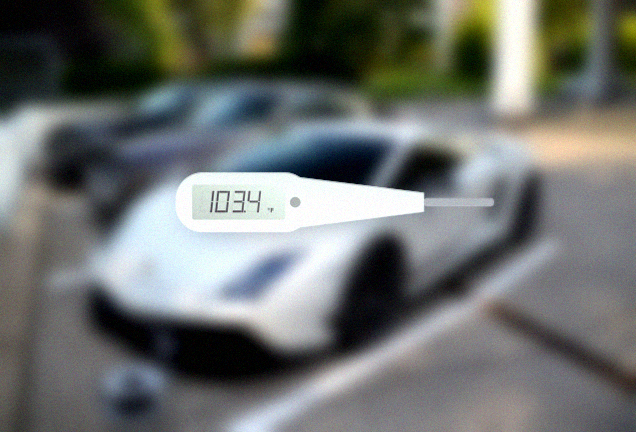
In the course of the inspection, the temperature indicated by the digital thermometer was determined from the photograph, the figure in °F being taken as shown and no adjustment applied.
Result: 103.4 °F
